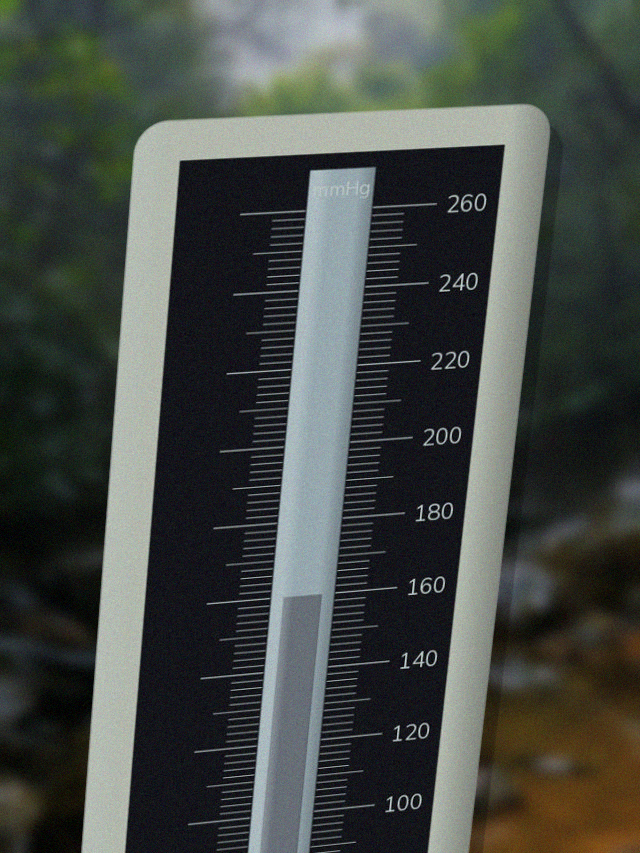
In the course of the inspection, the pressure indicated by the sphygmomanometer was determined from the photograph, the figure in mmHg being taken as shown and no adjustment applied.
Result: 160 mmHg
